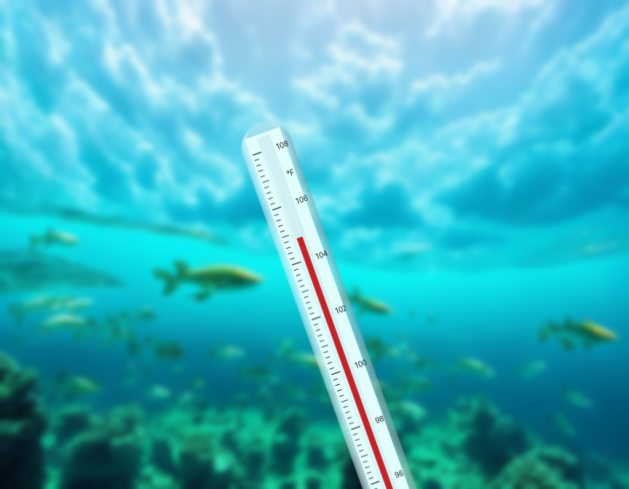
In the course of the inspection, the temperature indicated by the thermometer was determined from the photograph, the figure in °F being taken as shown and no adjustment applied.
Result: 104.8 °F
